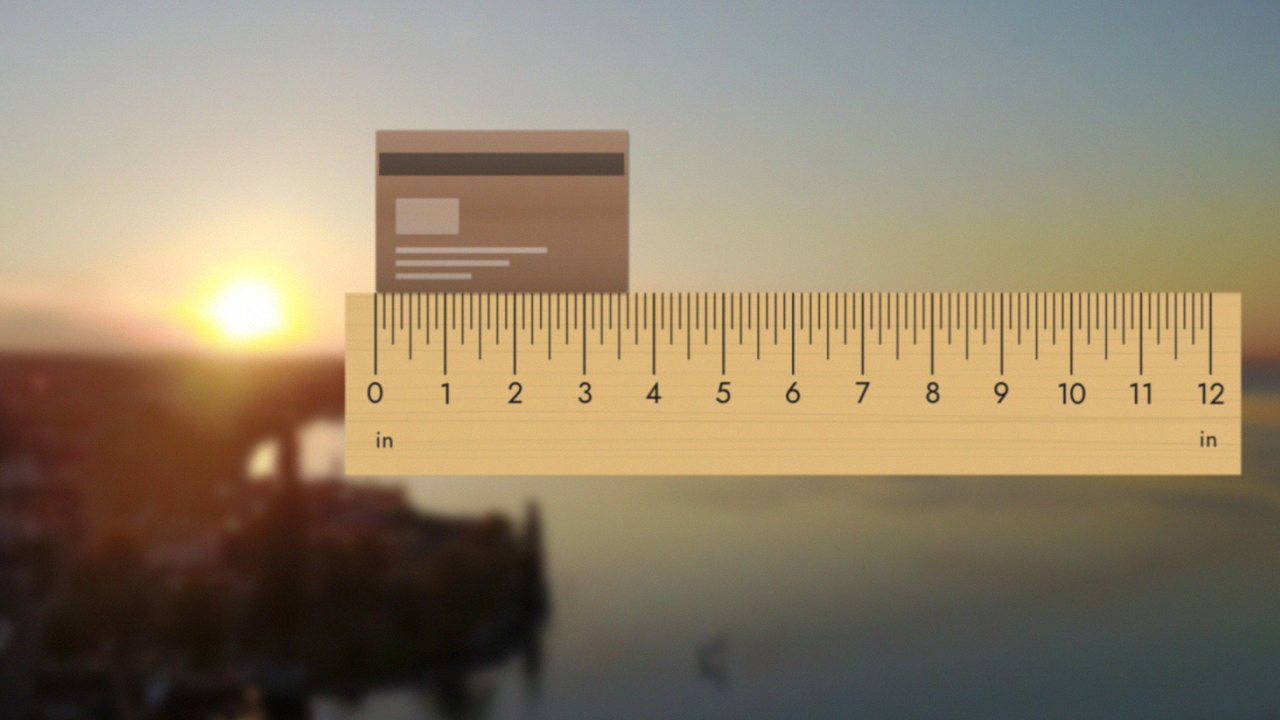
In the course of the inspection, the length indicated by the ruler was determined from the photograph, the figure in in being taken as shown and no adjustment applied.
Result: 3.625 in
